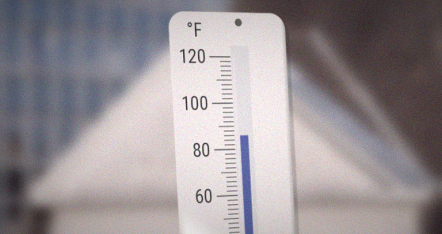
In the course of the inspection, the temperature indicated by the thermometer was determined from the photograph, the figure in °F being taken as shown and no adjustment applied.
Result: 86 °F
